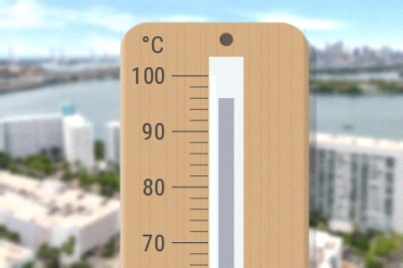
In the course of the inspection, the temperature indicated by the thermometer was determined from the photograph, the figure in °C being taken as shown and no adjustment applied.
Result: 96 °C
